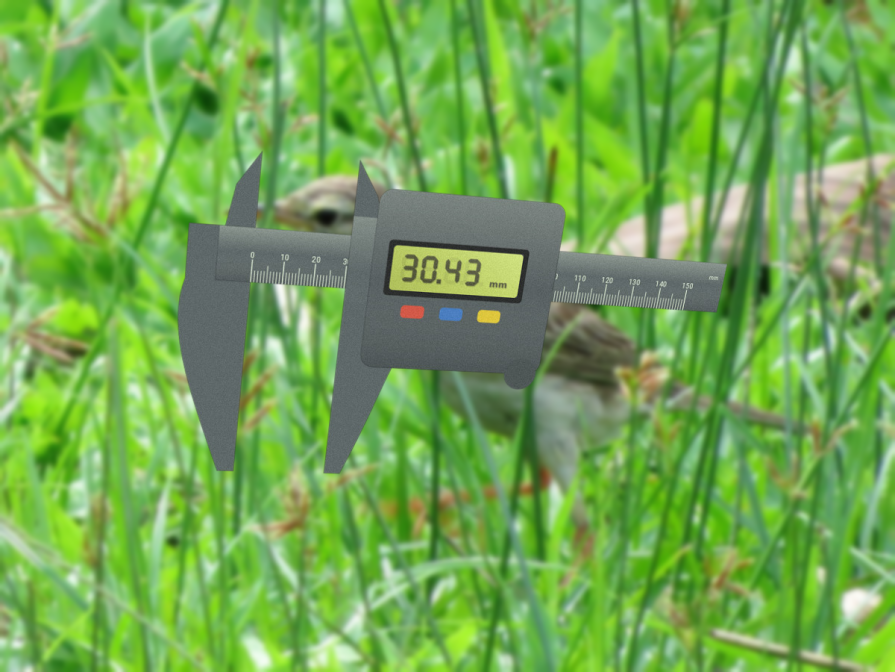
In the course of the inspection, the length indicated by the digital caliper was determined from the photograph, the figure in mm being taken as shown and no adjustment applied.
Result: 30.43 mm
